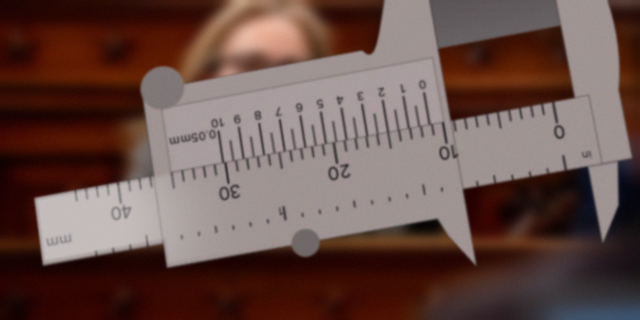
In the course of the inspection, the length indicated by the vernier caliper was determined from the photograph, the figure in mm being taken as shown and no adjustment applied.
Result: 11.2 mm
